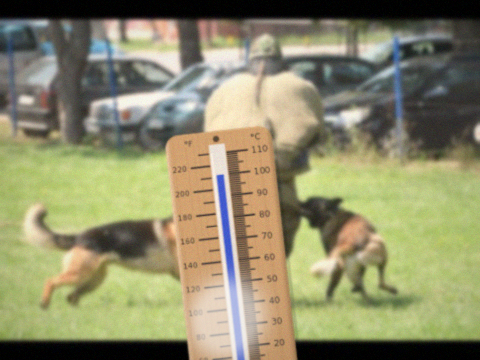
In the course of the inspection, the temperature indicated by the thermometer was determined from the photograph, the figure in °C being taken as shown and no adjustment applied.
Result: 100 °C
